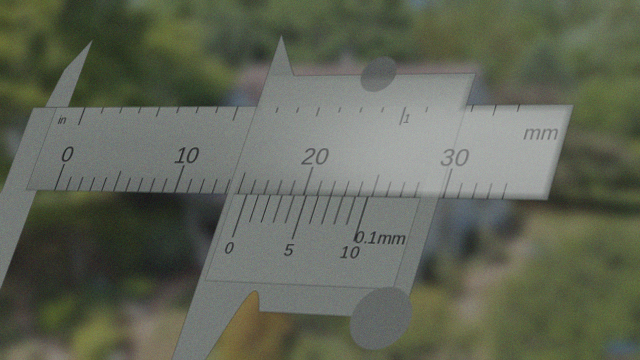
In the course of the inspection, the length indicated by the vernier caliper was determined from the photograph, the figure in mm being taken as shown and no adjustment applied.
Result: 15.7 mm
